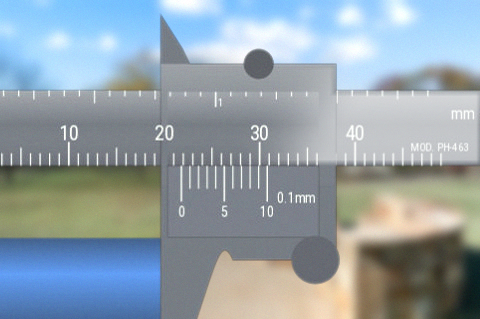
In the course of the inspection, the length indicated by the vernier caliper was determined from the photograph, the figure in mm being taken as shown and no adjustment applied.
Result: 21.8 mm
